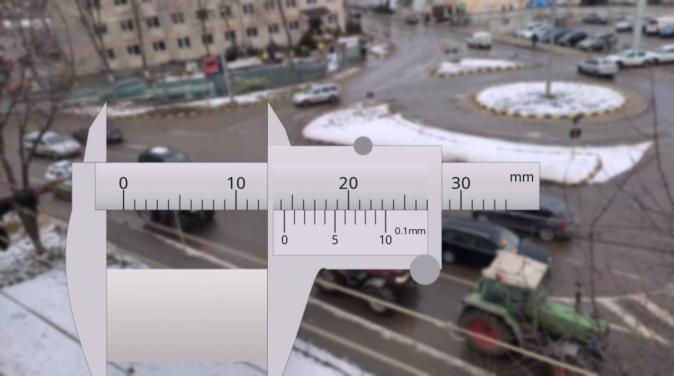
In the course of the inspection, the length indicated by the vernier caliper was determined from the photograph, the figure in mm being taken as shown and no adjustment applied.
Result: 14.3 mm
